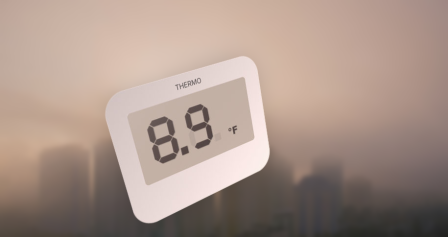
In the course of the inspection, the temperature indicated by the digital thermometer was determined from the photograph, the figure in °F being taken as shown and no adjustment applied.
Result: 8.9 °F
